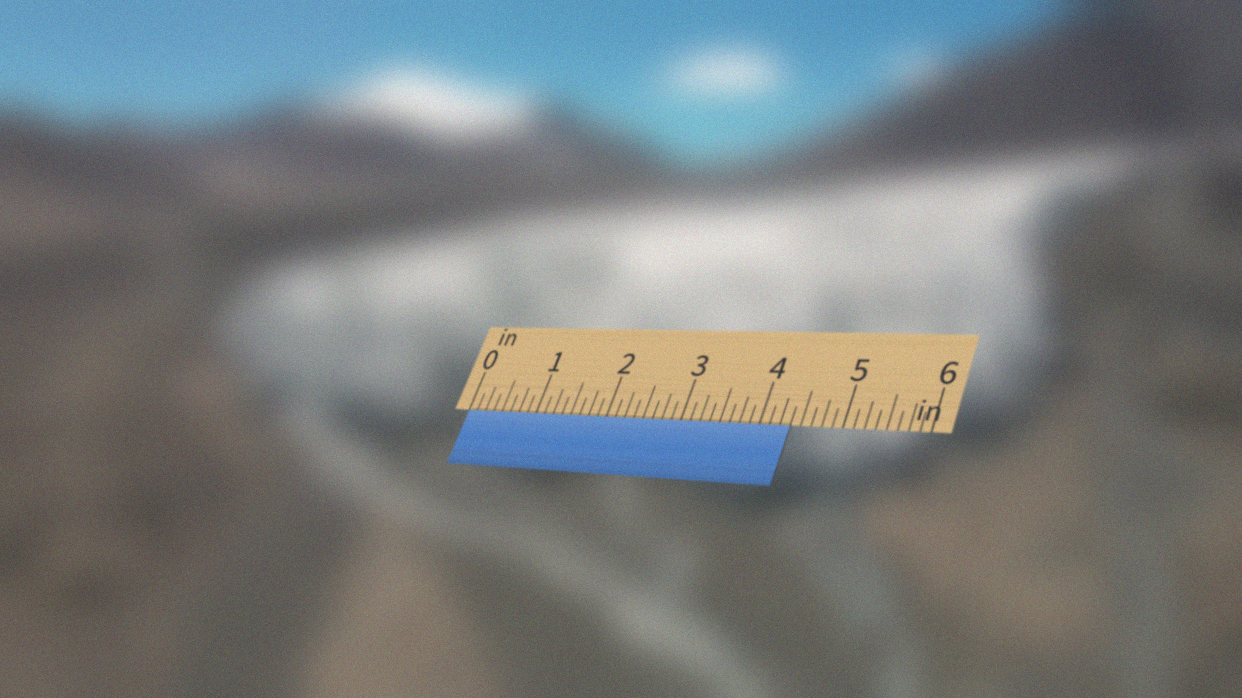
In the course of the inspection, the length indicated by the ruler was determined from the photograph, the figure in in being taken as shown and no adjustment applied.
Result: 4.375 in
